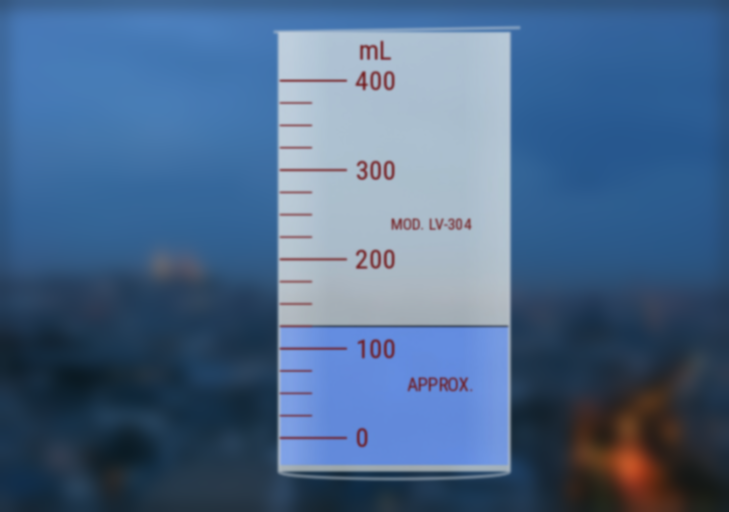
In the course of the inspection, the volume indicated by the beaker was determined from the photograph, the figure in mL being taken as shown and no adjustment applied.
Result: 125 mL
